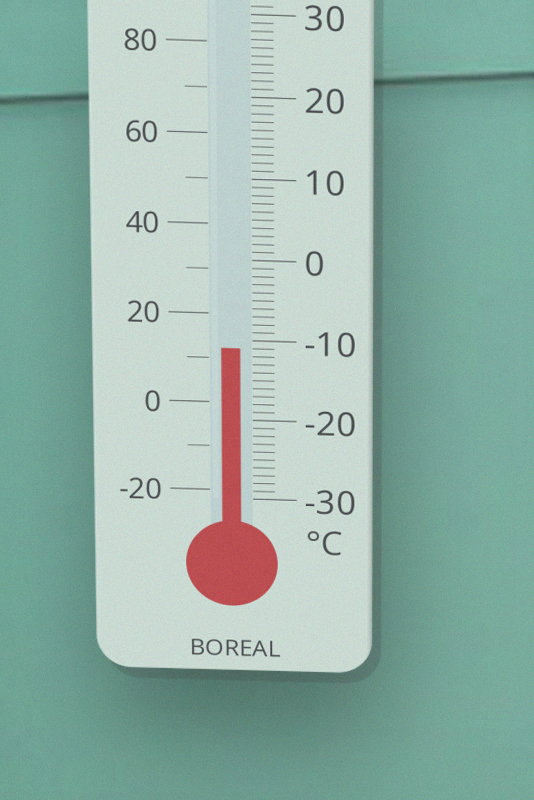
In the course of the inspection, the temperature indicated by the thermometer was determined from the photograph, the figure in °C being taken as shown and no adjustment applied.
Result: -11 °C
